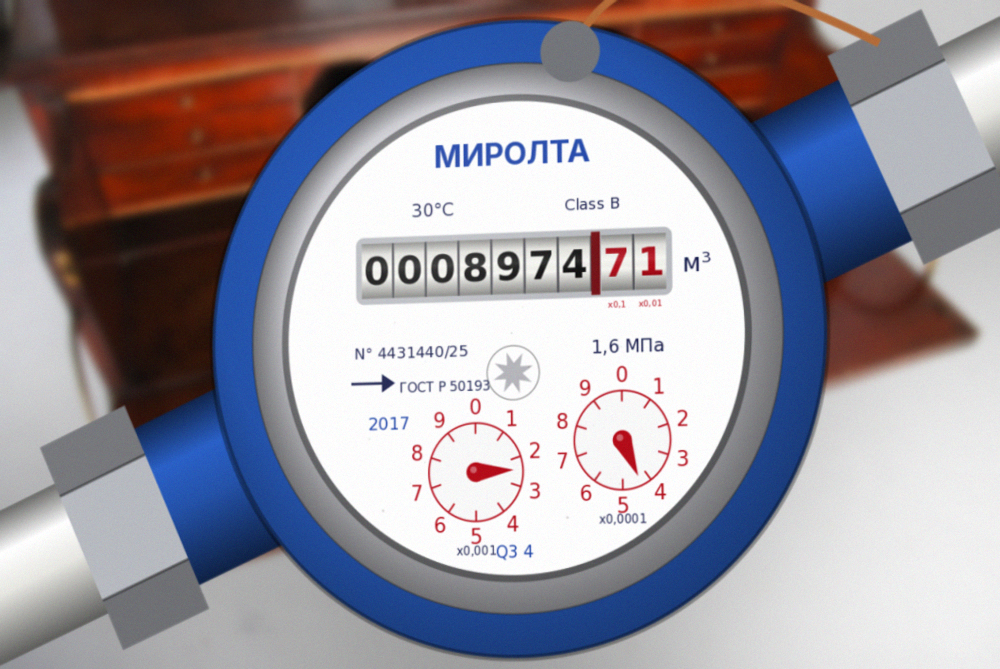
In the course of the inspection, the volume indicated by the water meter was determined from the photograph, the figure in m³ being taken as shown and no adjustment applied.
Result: 8974.7124 m³
